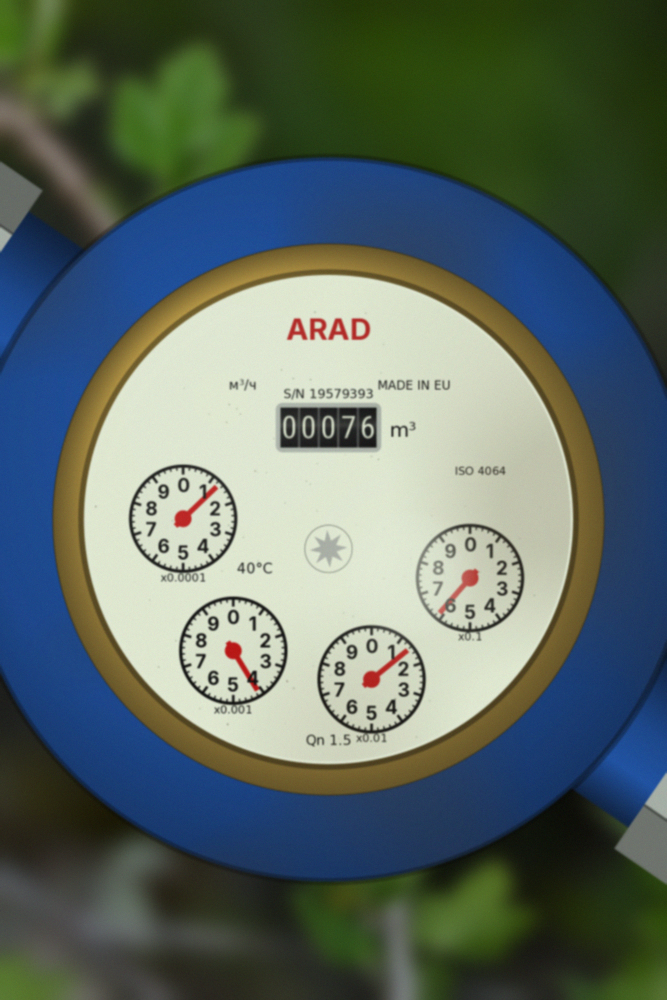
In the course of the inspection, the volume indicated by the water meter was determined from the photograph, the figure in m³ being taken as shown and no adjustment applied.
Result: 76.6141 m³
